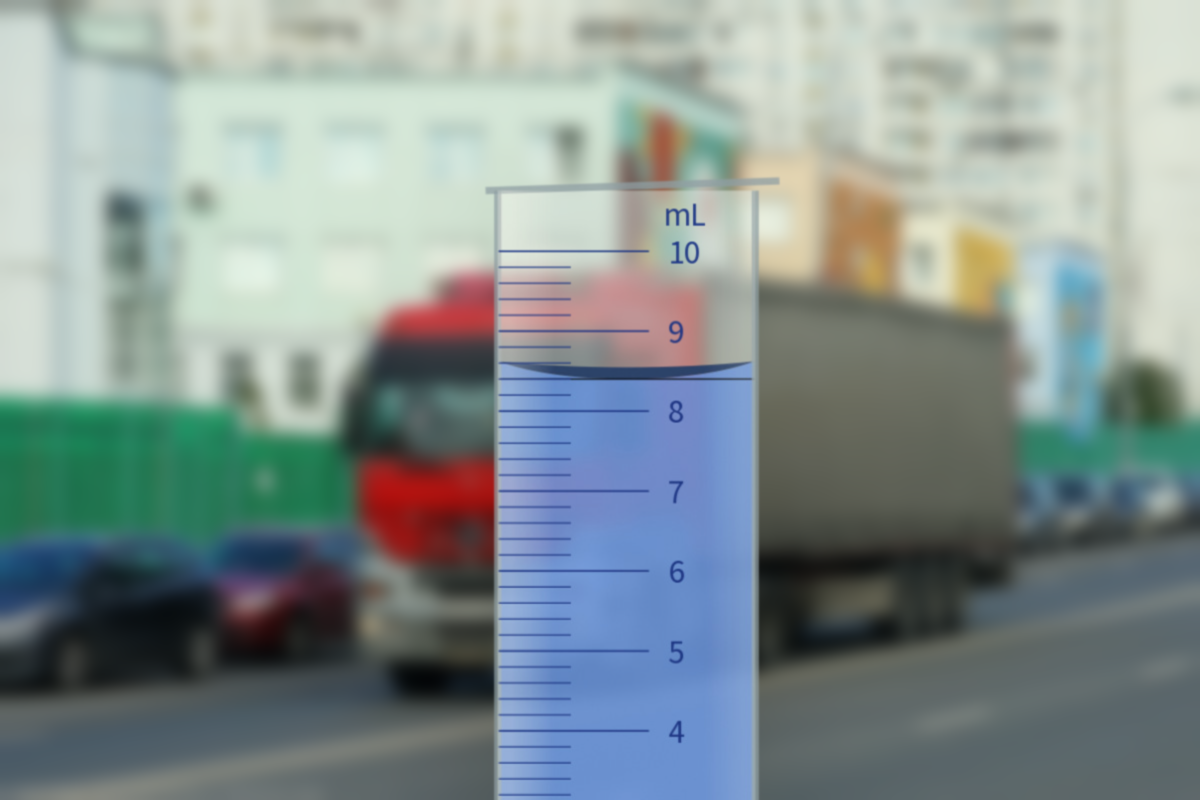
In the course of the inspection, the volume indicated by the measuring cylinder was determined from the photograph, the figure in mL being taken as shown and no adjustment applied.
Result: 8.4 mL
